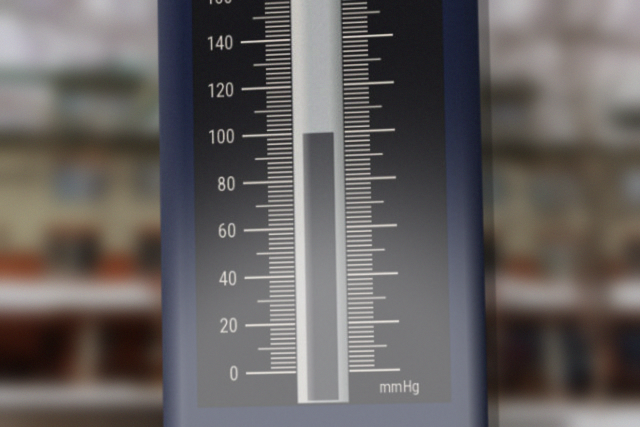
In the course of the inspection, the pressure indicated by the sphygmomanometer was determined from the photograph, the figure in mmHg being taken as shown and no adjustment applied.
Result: 100 mmHg
